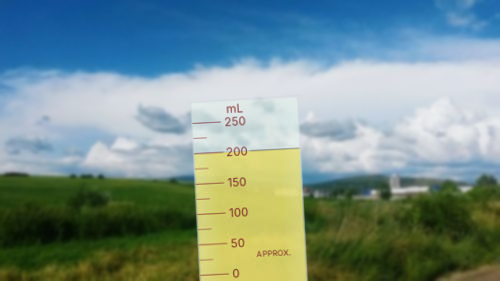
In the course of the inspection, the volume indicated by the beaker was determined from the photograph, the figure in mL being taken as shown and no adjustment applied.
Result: 200 mL
